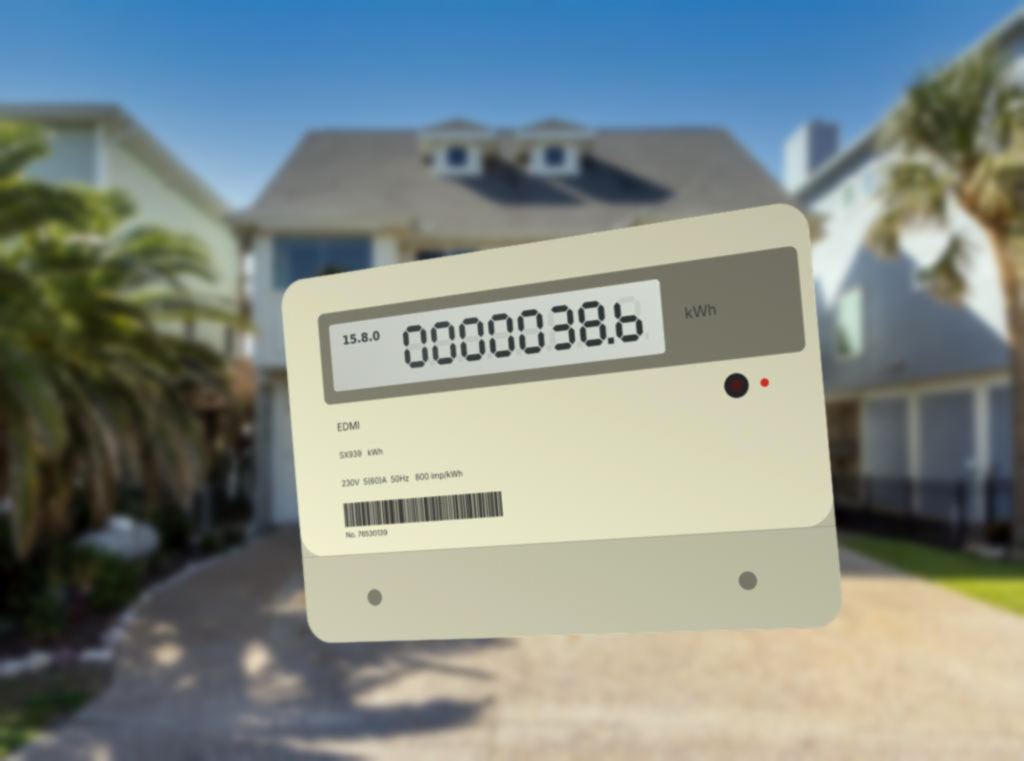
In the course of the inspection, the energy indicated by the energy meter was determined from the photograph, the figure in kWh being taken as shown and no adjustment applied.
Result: 38.6 kWh
